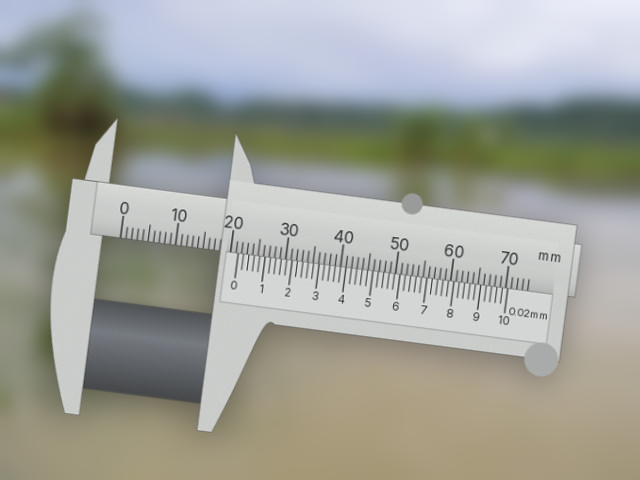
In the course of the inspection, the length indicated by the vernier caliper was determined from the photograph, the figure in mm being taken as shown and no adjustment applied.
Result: 21.4 mm
